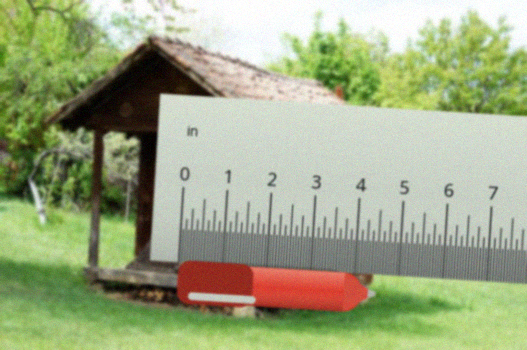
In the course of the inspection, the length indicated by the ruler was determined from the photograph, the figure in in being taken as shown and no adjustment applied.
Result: 4.5 in
